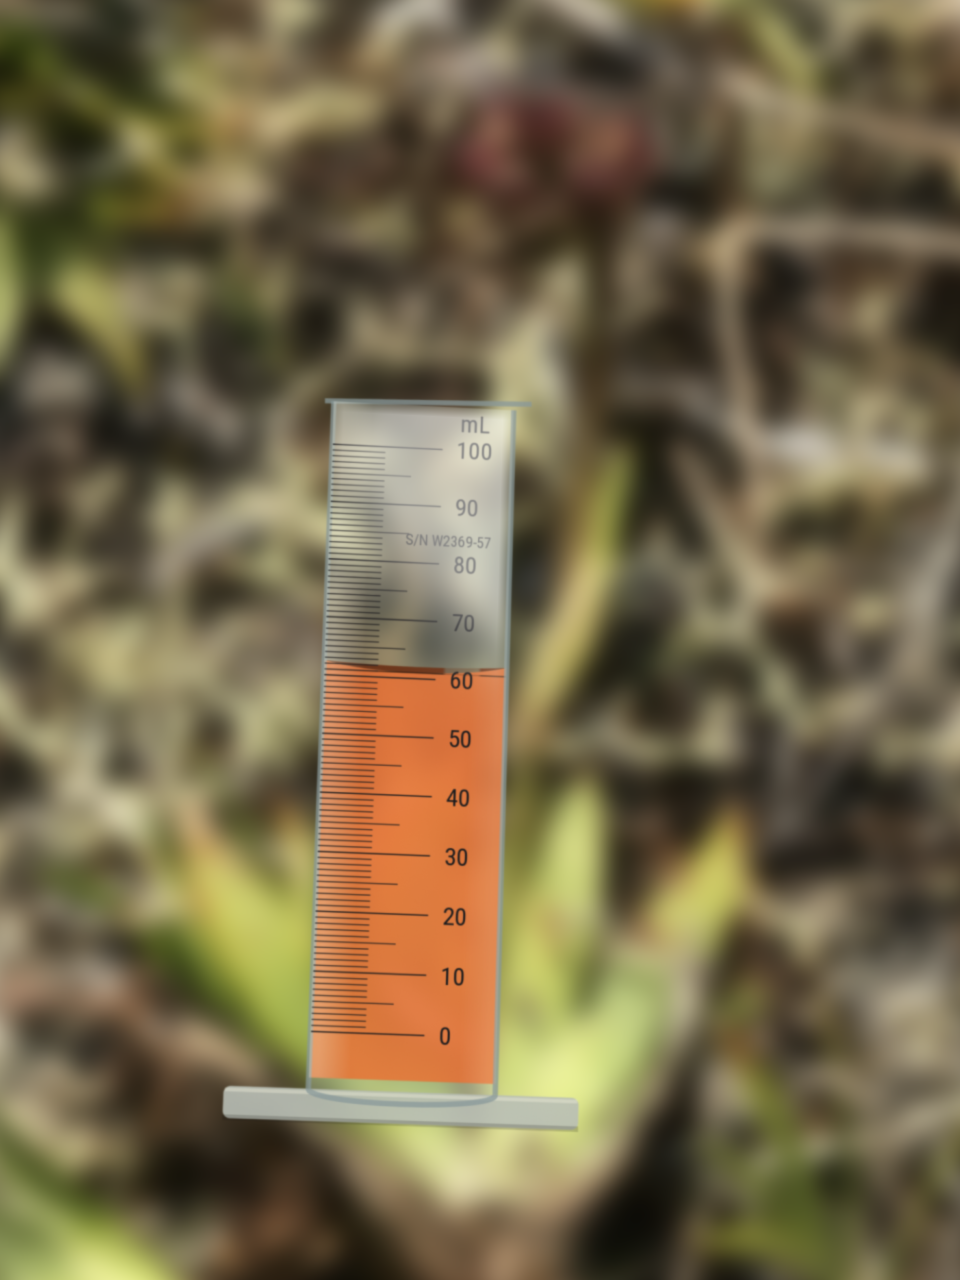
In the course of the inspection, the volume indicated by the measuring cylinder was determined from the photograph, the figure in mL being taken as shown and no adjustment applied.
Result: 61 mL
